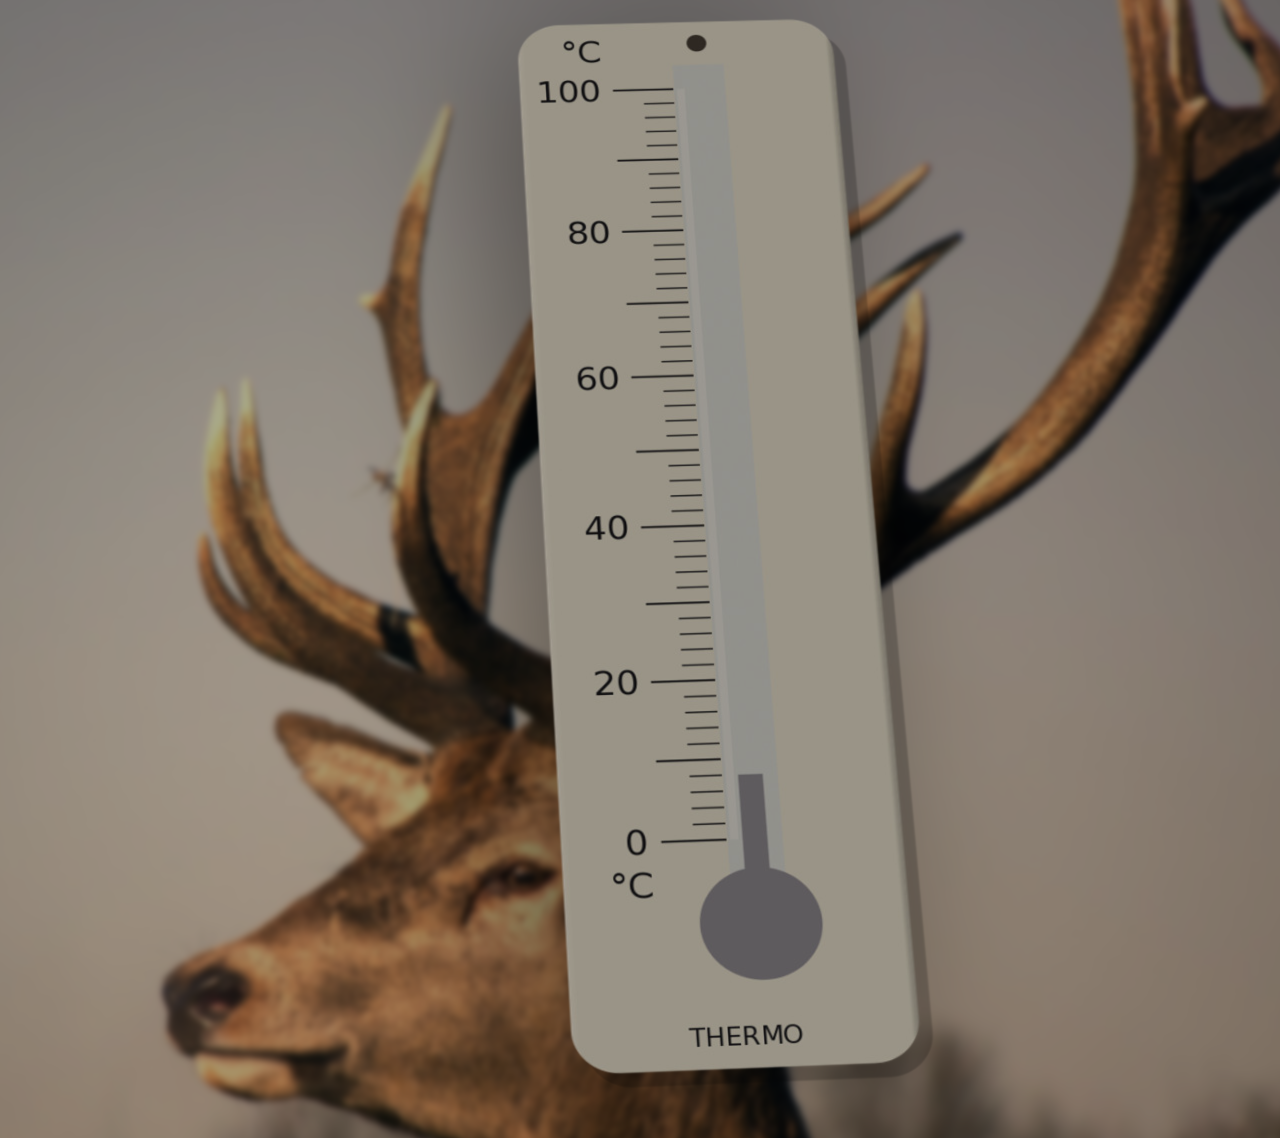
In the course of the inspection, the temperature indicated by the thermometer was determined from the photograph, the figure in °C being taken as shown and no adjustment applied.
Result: 8 °C
